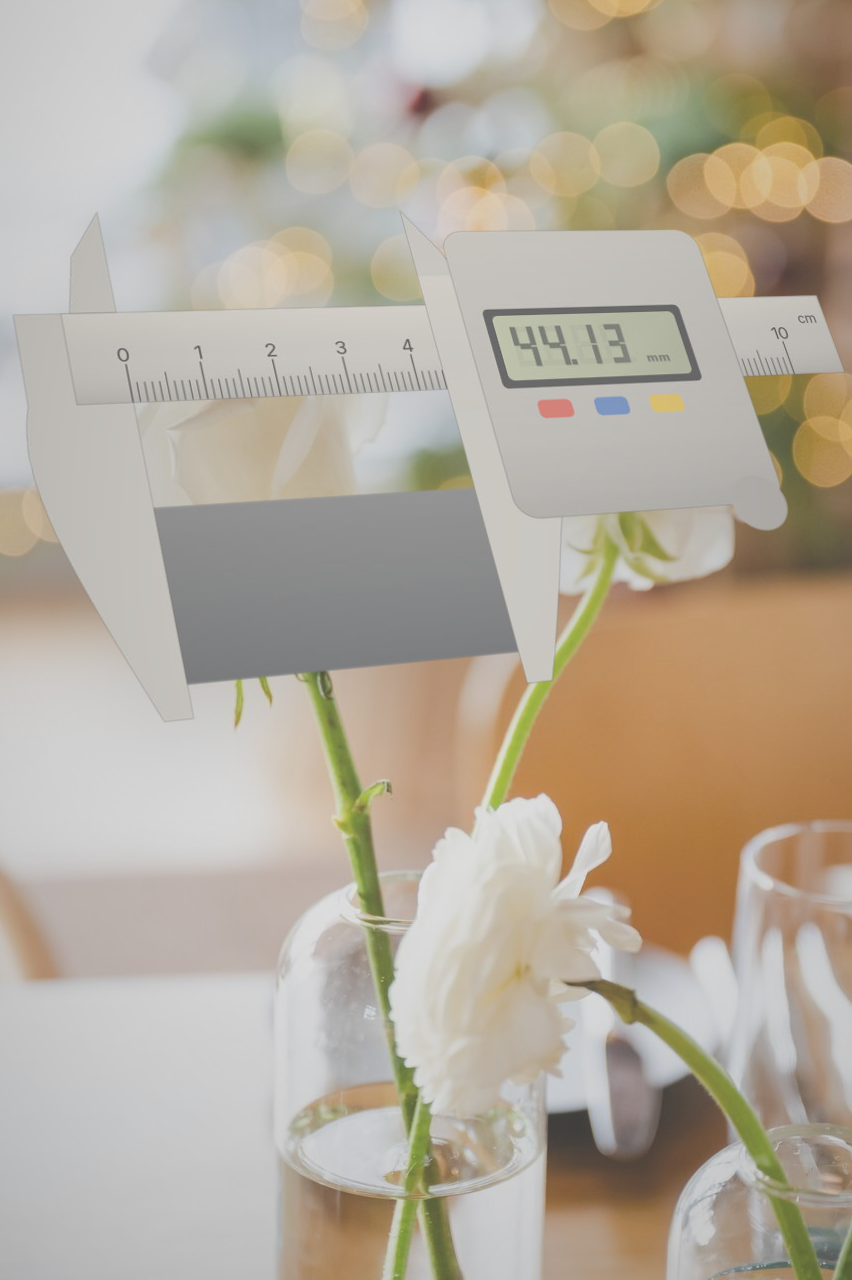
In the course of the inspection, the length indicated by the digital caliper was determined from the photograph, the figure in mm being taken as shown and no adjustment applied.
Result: 44.13 mm
